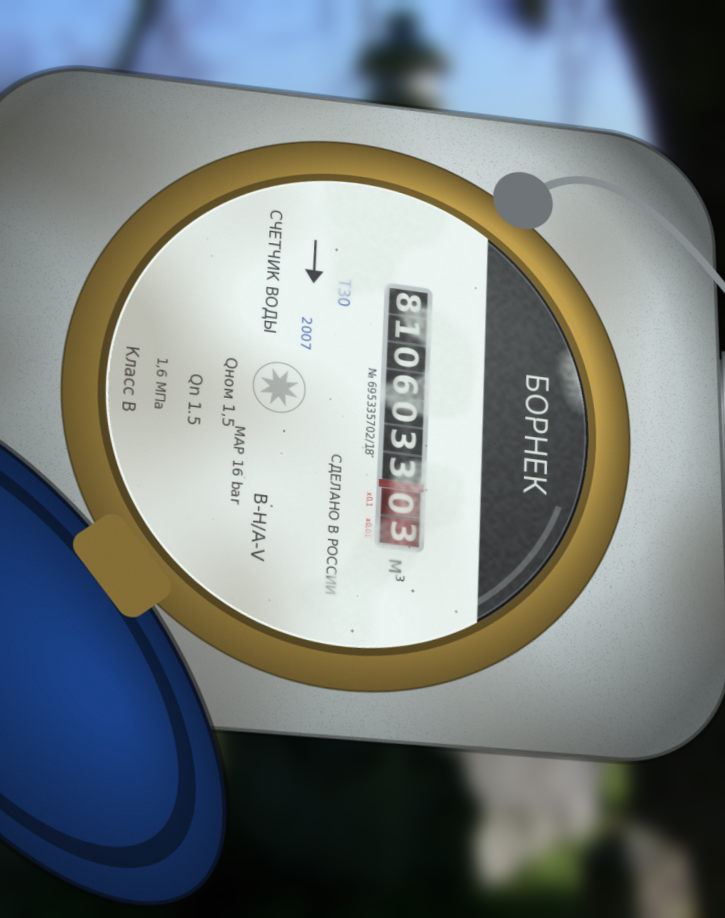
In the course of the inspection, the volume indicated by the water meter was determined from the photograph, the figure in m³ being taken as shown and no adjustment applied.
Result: 8106033.03 m³
